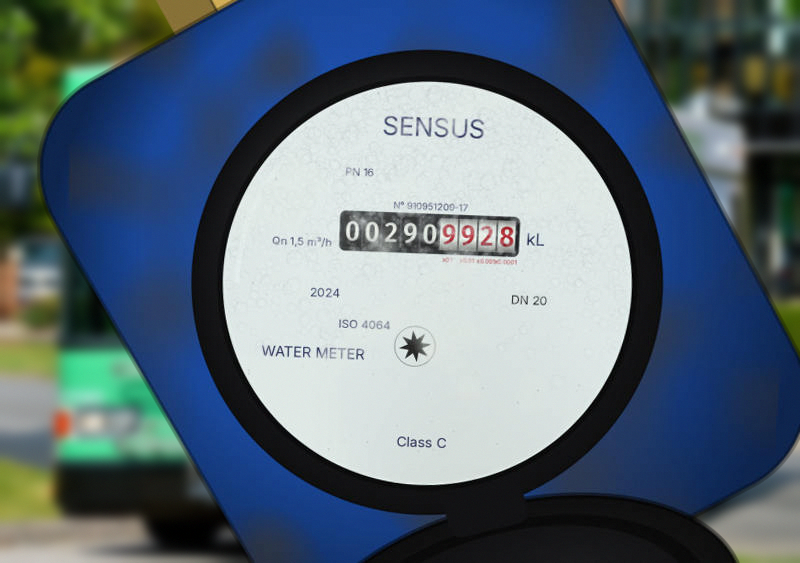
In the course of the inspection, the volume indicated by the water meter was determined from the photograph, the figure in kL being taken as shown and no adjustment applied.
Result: 290.9928 kL
